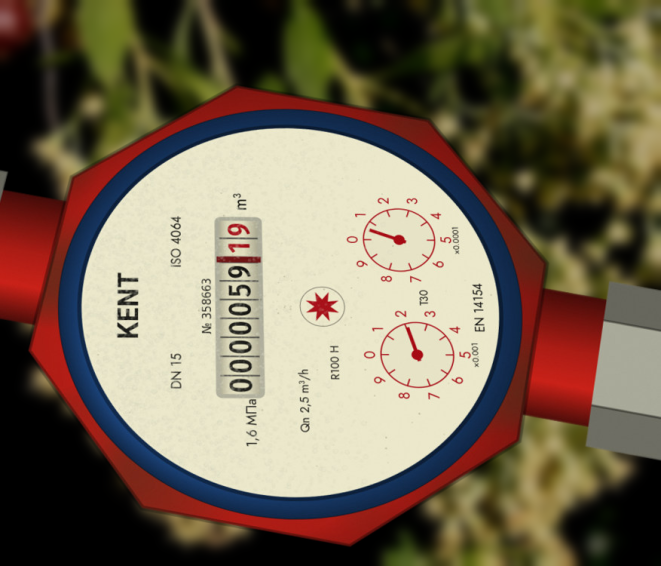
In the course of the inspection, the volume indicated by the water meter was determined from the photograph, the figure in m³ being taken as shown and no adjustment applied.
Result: 59.1920 m³
